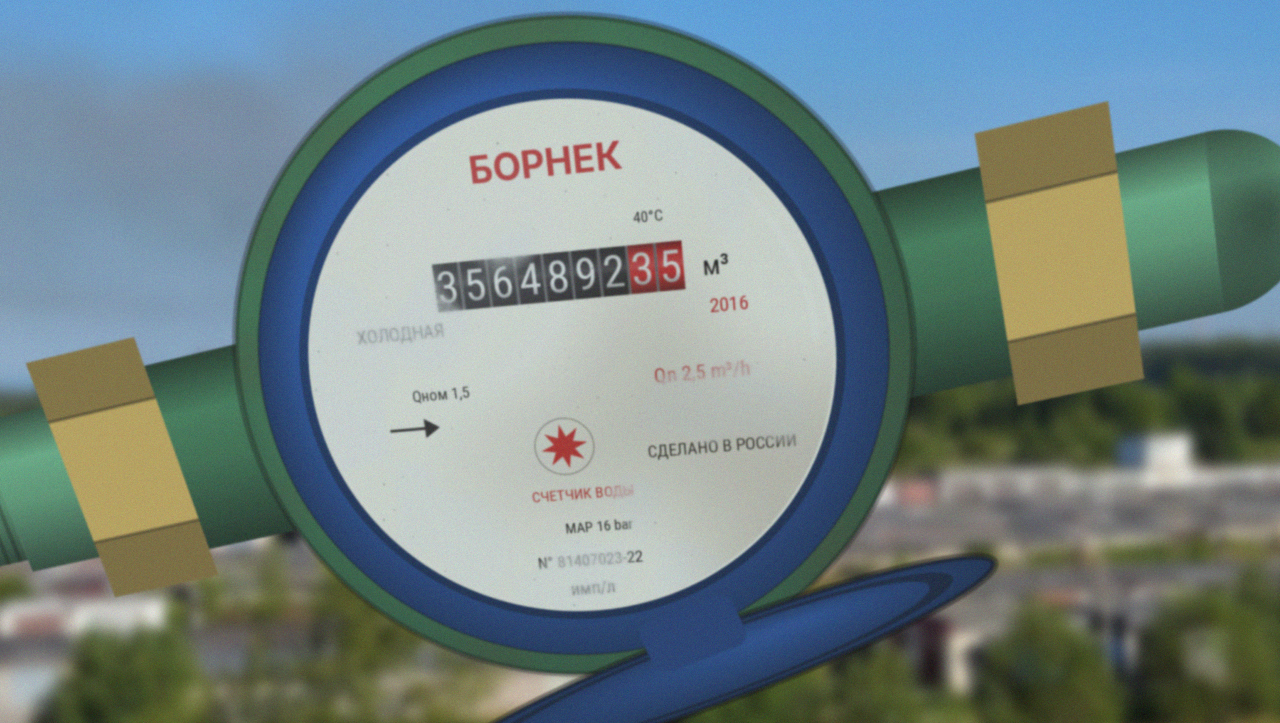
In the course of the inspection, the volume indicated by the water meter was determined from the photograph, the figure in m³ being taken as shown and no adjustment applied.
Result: 3564892.35 m³
